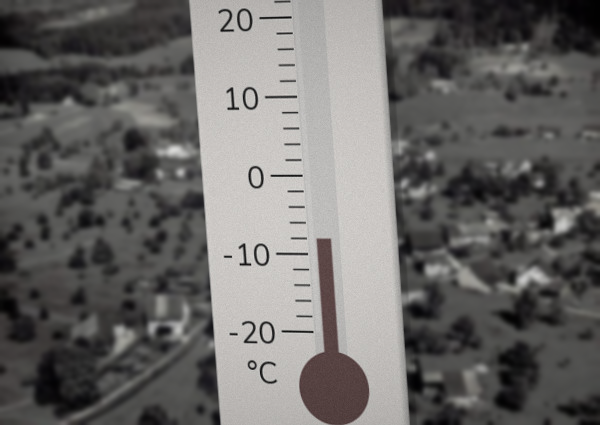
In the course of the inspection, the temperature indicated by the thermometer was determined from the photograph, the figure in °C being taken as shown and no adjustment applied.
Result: -8 °C
